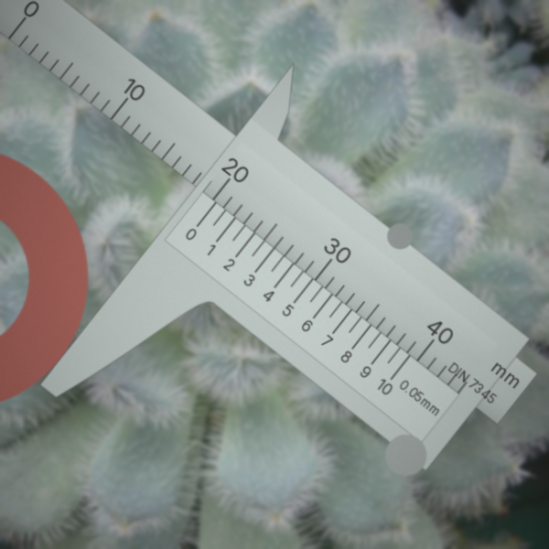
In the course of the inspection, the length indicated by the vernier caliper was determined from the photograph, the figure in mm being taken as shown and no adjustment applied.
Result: 20.3 mm
